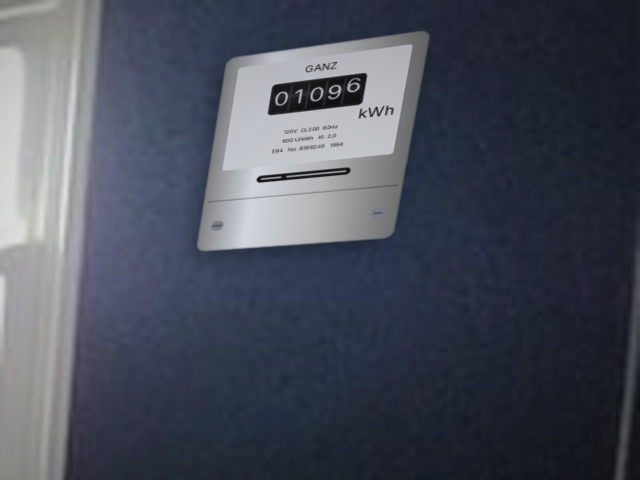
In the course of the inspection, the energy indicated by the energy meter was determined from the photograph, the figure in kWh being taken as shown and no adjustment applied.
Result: 1096 kWh
